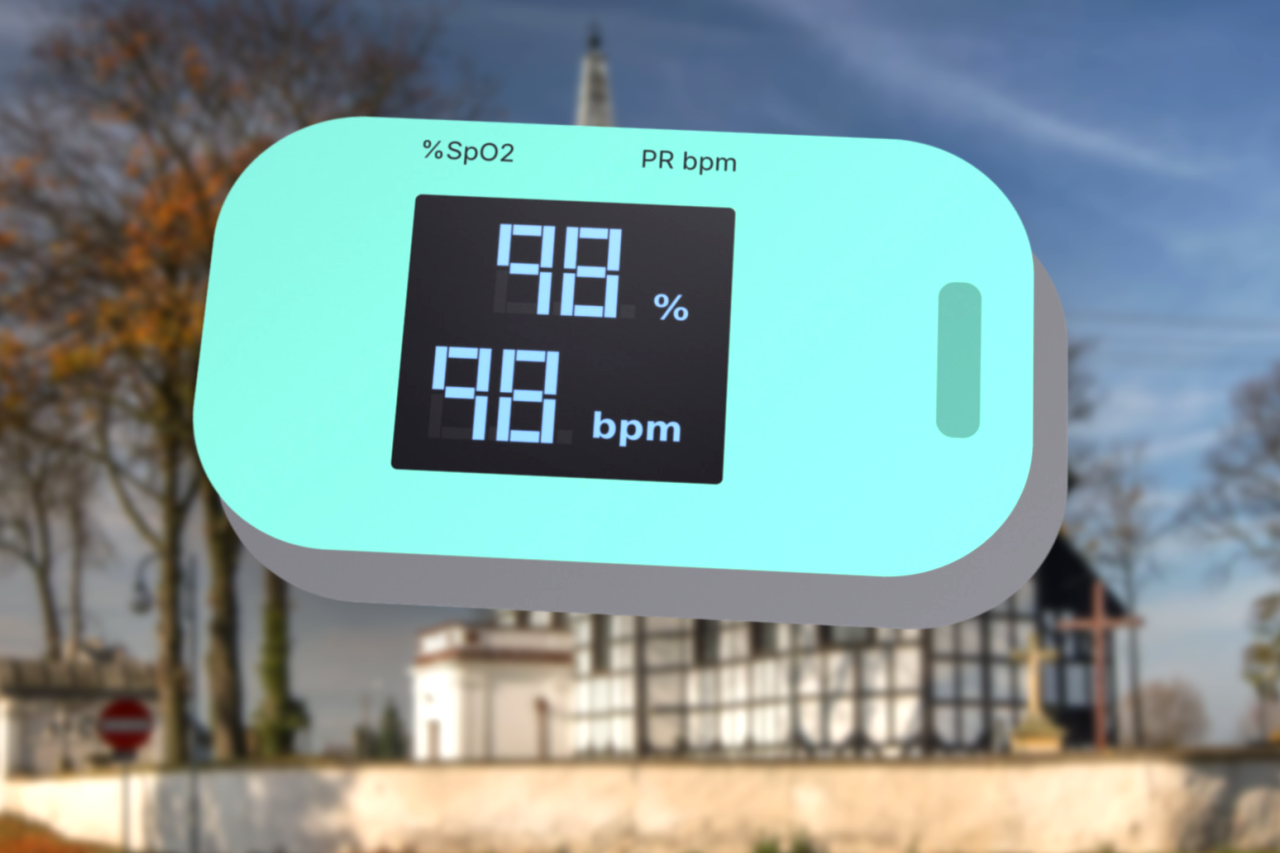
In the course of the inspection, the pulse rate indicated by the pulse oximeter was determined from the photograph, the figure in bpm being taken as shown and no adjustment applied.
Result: 98 bpm
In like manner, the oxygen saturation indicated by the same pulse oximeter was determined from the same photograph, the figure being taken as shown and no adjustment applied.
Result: 98 %
